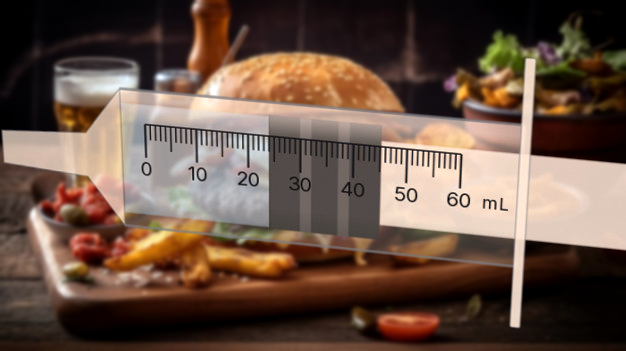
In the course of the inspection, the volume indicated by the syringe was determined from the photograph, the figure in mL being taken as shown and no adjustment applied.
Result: 24 mL
